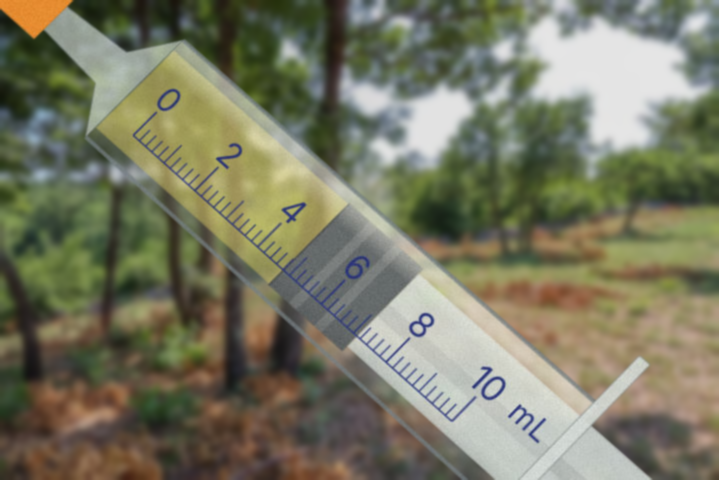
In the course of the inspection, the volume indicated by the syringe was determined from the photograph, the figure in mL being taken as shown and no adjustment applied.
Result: 4.8 mL
